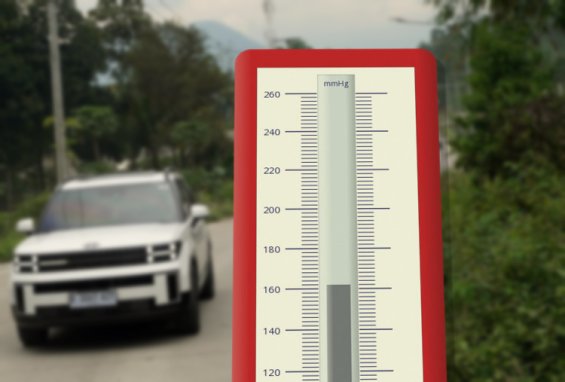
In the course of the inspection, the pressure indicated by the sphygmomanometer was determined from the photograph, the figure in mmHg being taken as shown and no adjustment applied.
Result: 162 mmHg
